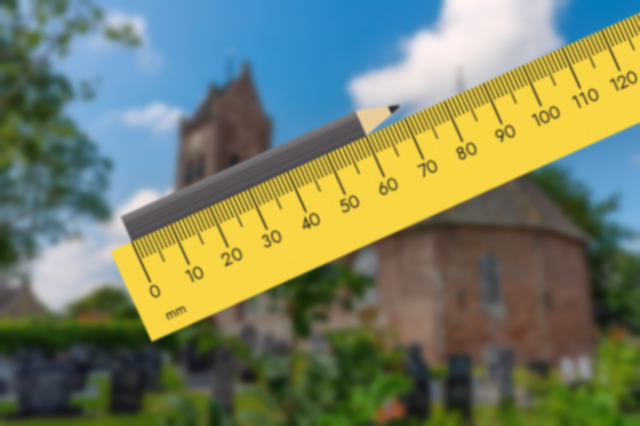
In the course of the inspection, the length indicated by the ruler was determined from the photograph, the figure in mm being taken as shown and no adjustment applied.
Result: 70 mm
